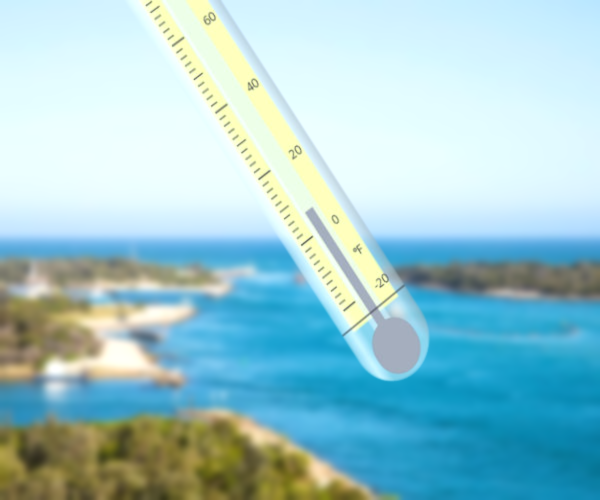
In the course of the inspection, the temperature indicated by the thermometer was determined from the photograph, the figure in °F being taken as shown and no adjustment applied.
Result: 6 °F
